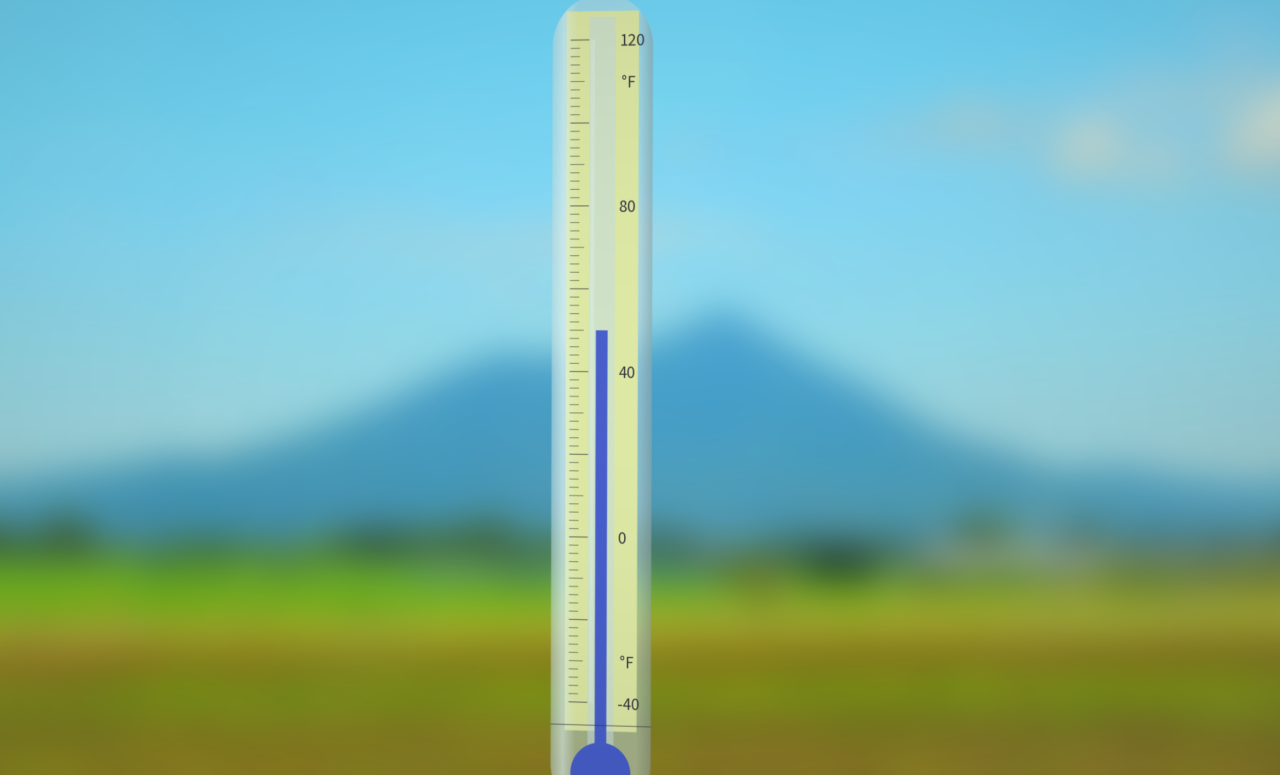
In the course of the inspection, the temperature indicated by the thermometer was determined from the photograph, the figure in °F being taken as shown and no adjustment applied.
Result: 50 °F
